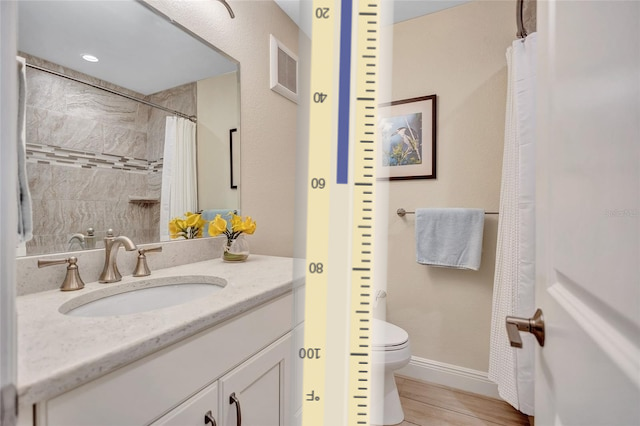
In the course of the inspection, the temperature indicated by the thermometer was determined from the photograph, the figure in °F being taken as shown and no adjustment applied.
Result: 60 °F
